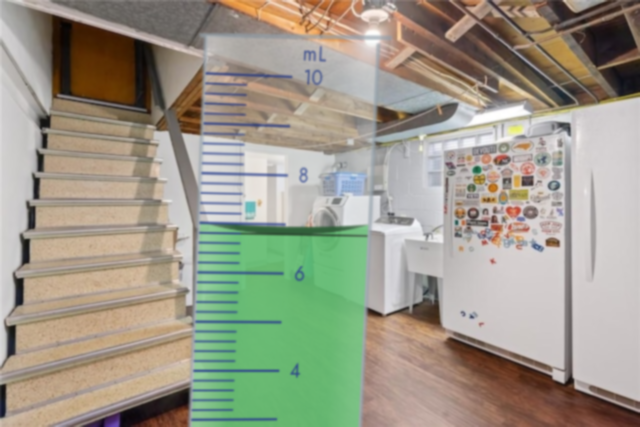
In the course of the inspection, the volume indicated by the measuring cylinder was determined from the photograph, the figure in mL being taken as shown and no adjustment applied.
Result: 6.8 mL
